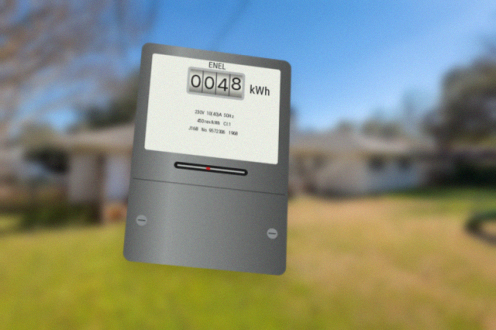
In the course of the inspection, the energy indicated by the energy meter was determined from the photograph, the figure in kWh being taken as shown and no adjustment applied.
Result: 48 kWh
